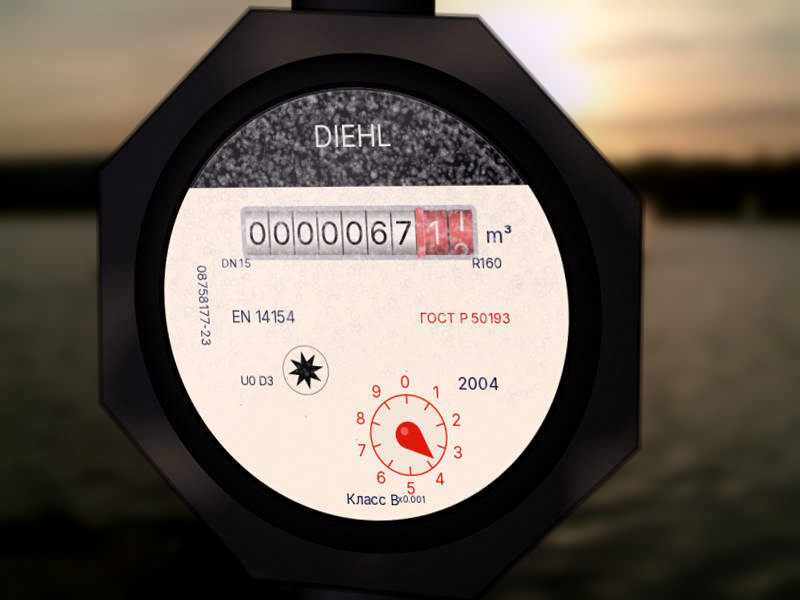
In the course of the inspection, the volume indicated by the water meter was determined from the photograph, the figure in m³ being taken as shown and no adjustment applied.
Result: 67.113 m³
